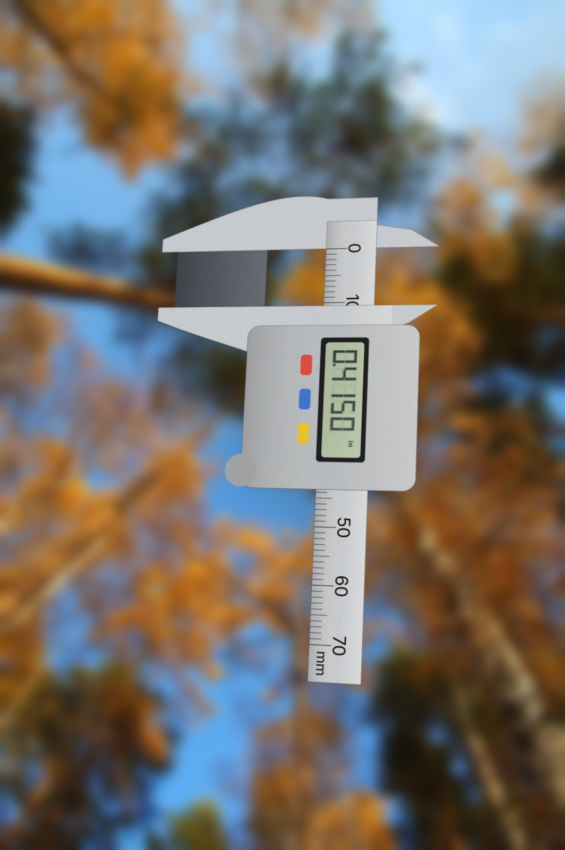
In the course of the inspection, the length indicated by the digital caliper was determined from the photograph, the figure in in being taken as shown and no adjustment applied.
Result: 0.4150 in
